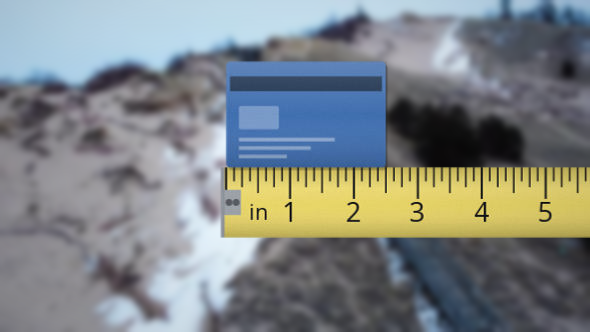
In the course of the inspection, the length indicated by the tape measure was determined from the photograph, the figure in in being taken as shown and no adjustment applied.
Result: 2.5 in
